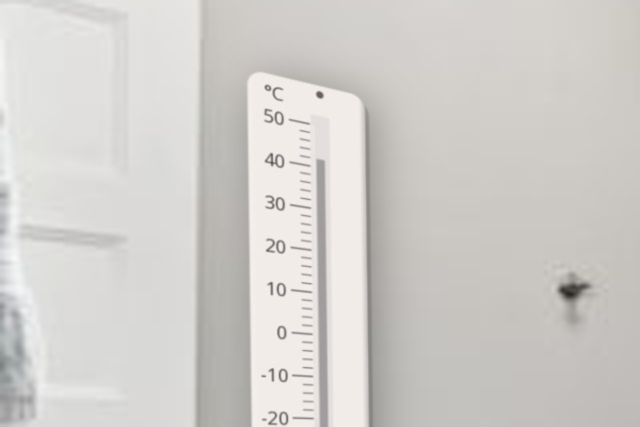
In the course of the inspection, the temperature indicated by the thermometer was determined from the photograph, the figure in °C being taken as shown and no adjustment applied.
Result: 42 °C
